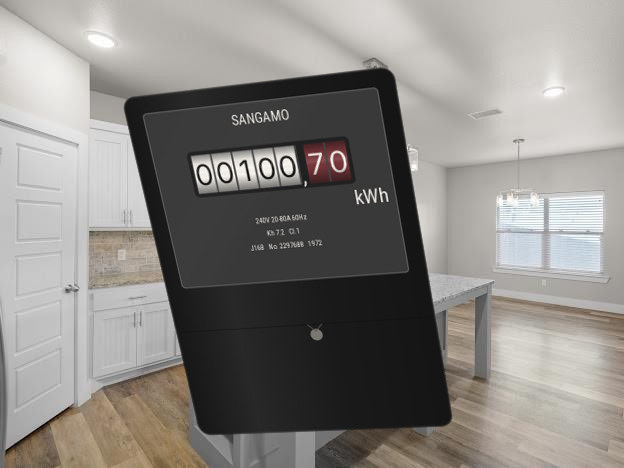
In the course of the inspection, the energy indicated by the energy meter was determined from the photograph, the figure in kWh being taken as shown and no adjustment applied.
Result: 100.70 kWh
